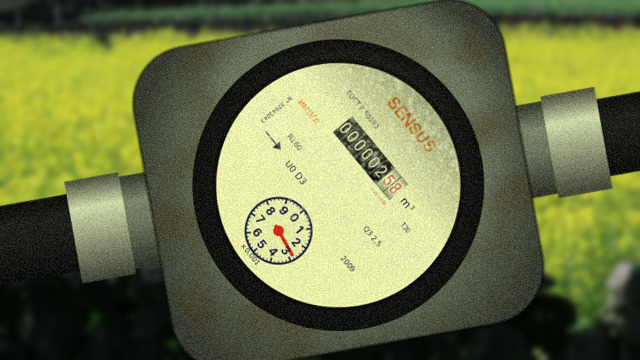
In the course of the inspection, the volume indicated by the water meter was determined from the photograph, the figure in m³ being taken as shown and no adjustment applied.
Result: 2.582 m³
